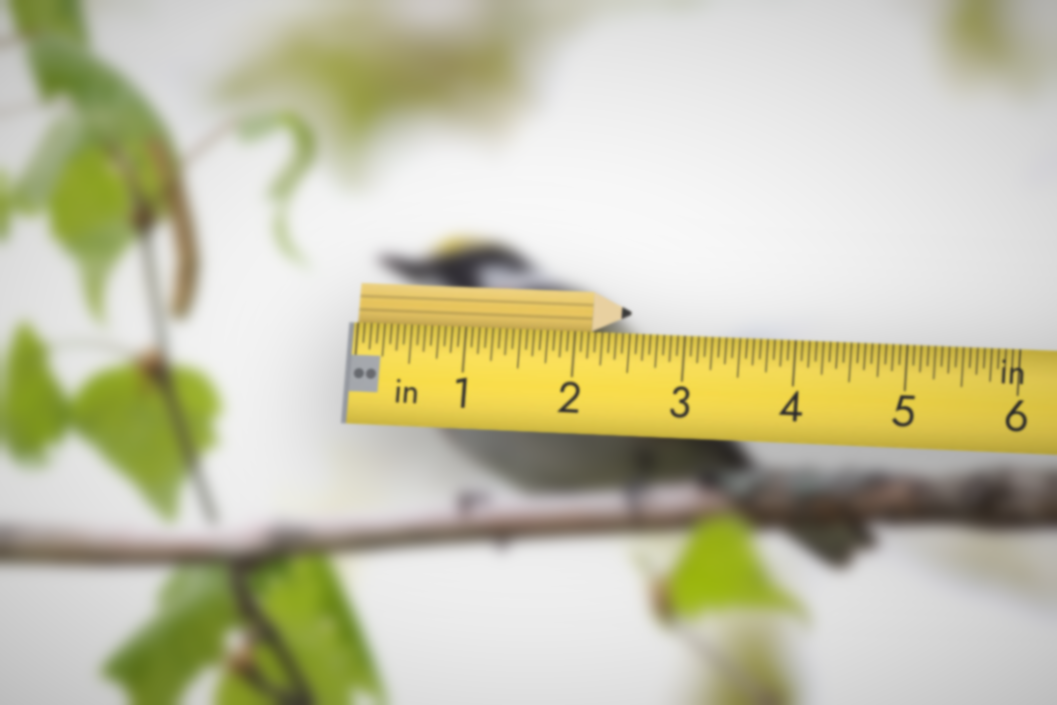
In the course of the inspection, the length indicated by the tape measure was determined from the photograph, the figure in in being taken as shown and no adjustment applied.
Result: 2.5 in
